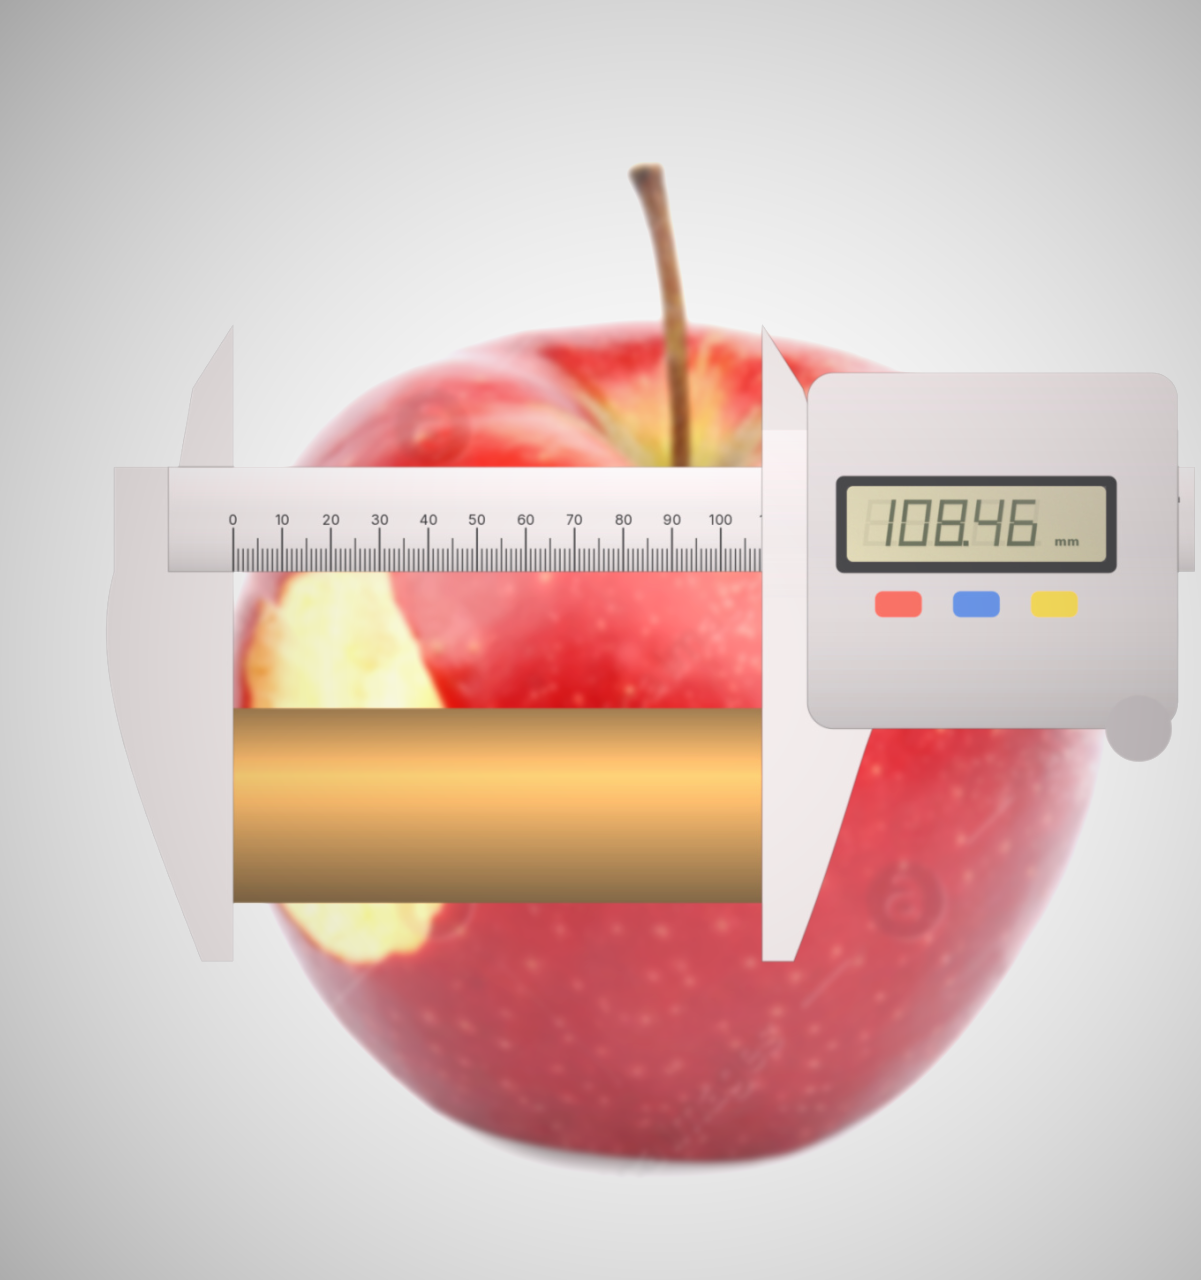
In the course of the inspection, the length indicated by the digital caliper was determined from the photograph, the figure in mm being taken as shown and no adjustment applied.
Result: 108.46 mm
